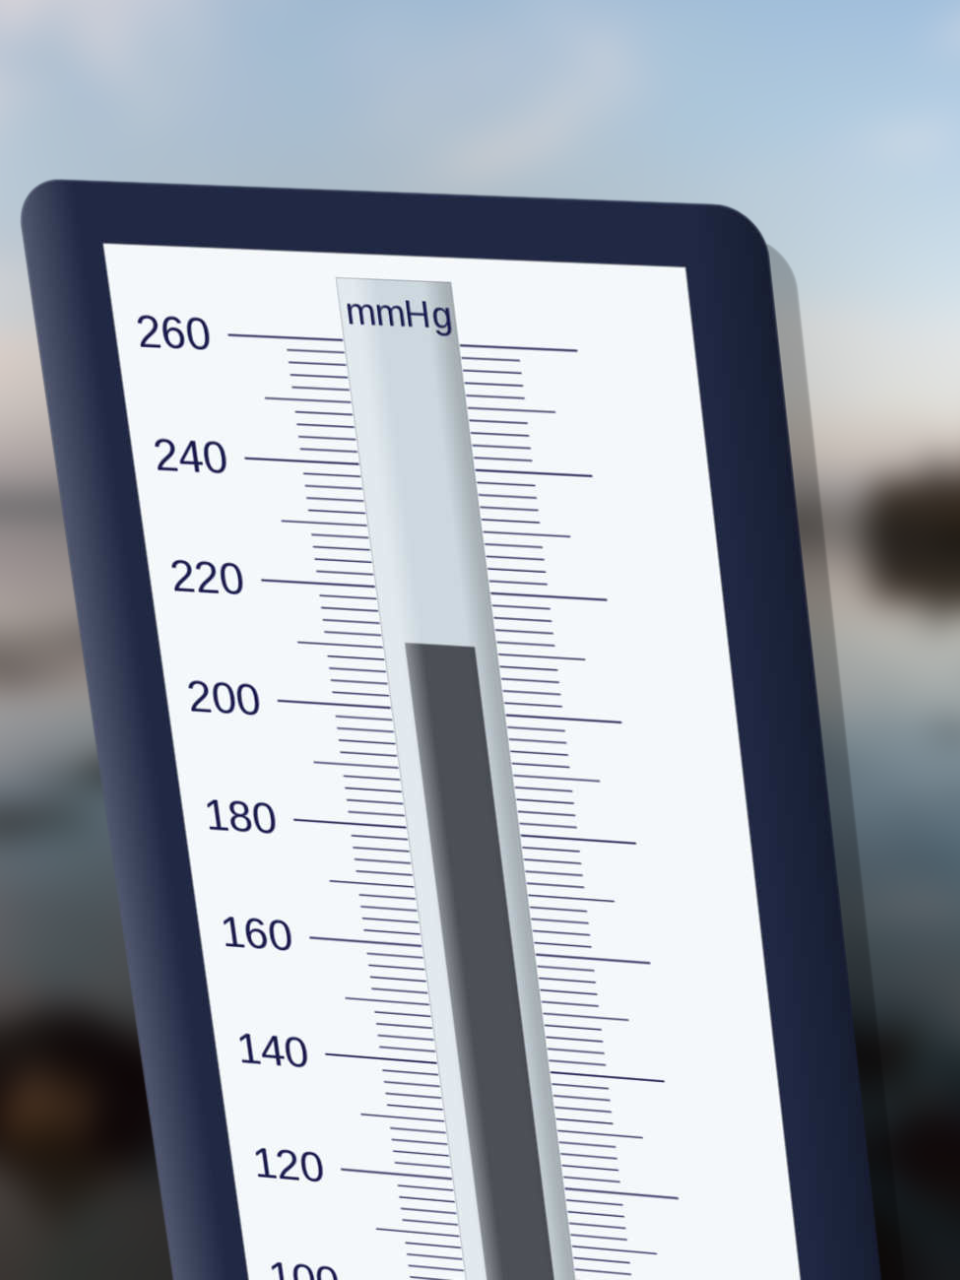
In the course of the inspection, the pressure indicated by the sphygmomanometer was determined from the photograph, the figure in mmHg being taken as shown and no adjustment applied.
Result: 211 mmHg
